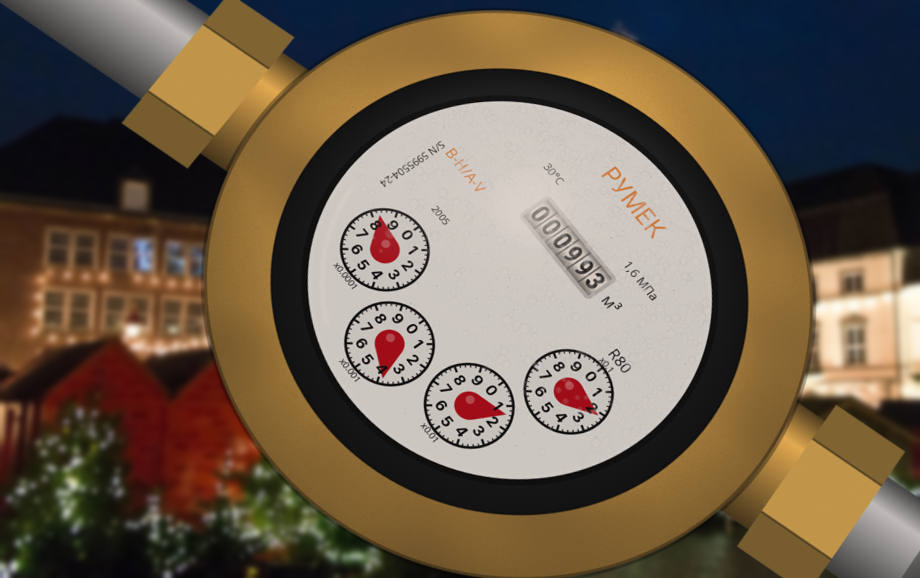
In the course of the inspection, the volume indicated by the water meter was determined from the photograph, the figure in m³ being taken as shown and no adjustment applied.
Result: 993.2138 m³
